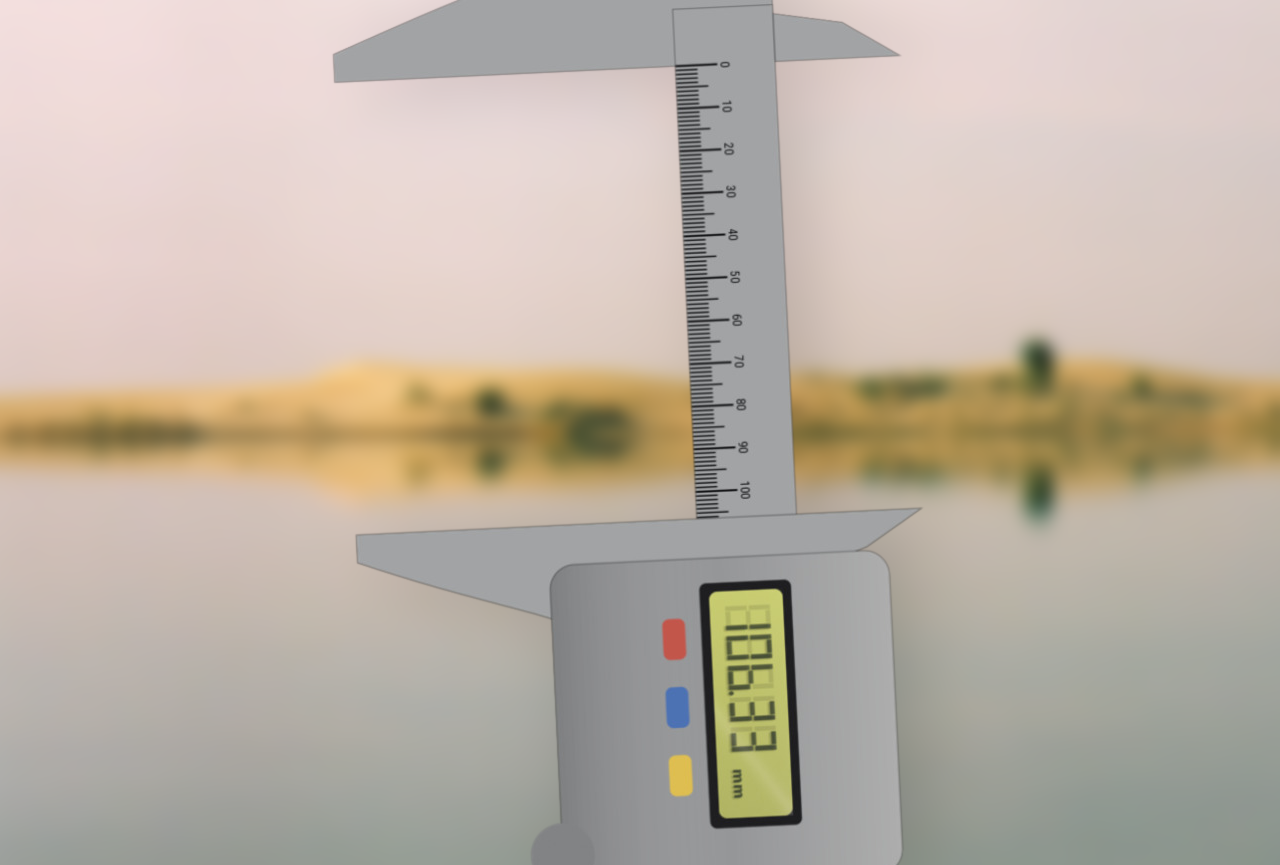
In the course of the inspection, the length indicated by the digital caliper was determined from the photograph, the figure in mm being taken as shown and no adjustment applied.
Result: 106.33 mm
